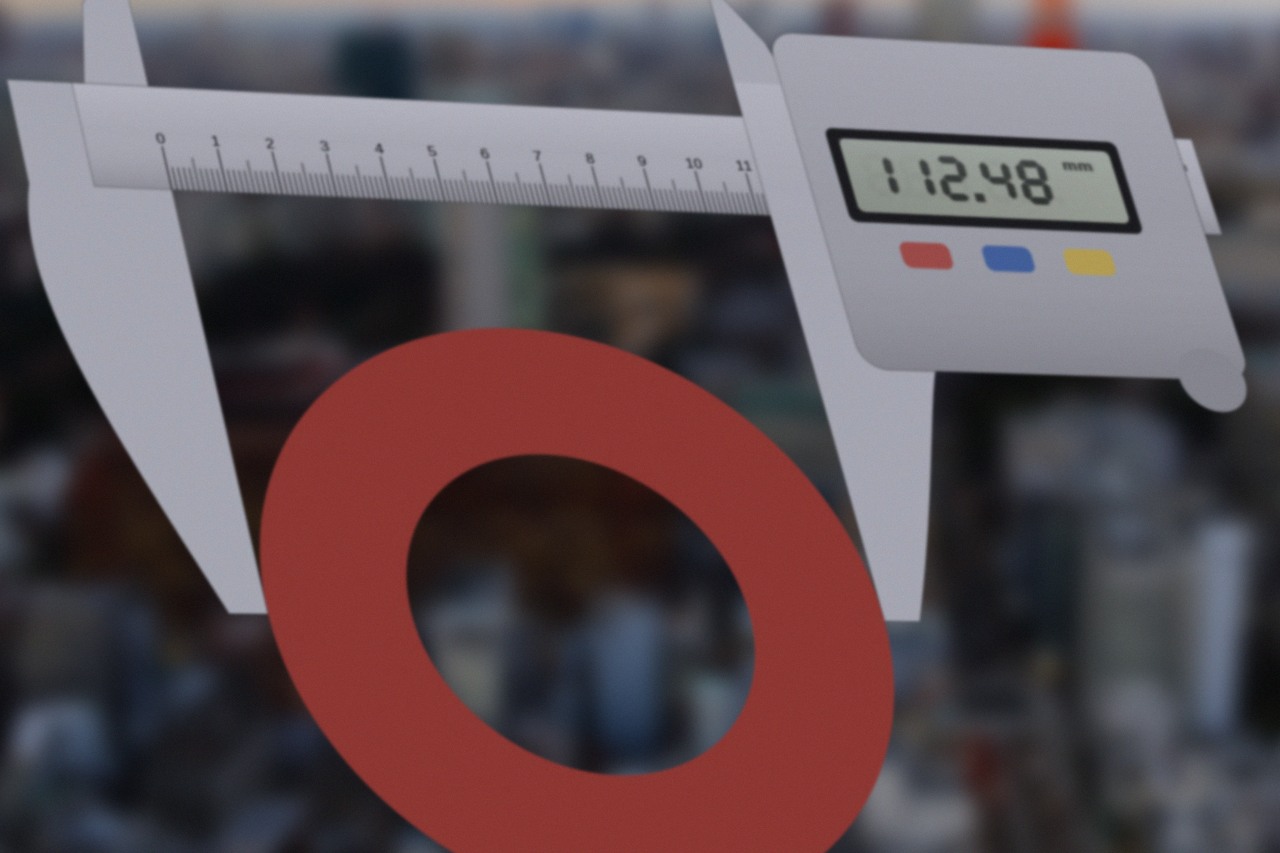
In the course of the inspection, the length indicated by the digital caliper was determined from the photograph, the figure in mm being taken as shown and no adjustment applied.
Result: 112.48 mm
